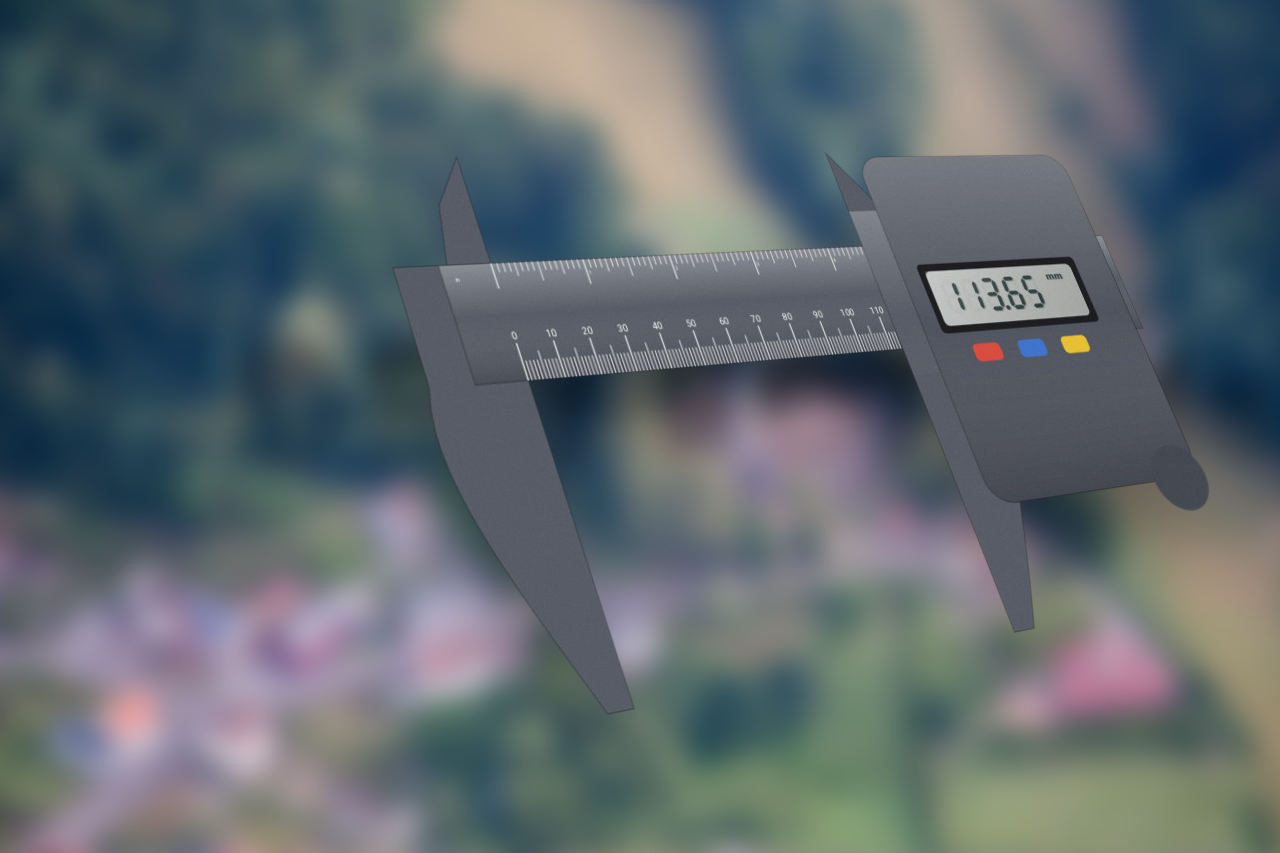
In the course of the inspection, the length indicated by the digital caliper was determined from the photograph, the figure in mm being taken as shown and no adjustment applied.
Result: 113.65 mm
